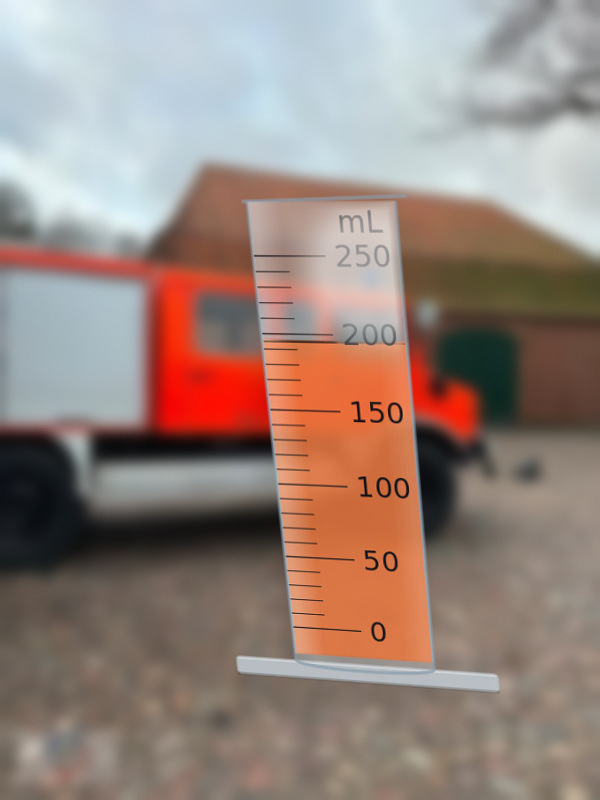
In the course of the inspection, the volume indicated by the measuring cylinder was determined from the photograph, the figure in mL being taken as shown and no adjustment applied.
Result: 195 mL
